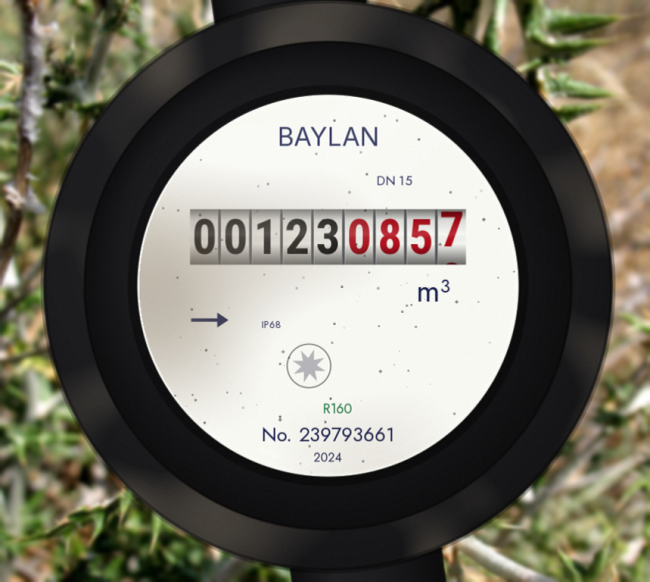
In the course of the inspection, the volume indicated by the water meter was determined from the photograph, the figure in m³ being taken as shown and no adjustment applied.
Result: 123.0857 m³
